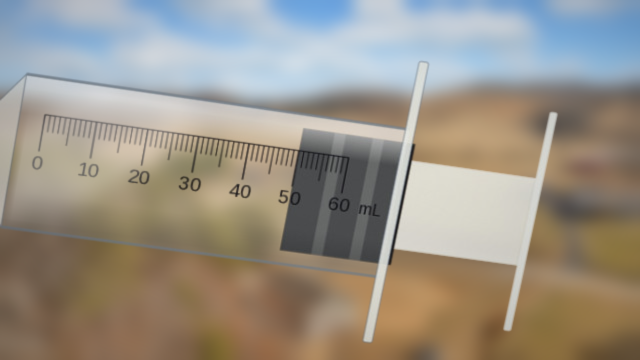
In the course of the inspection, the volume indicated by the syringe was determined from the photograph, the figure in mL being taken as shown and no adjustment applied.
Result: 50 mL
